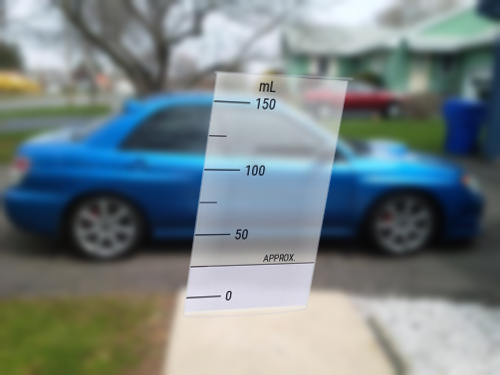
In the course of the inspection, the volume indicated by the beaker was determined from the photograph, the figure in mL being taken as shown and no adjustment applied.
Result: 25 mL
